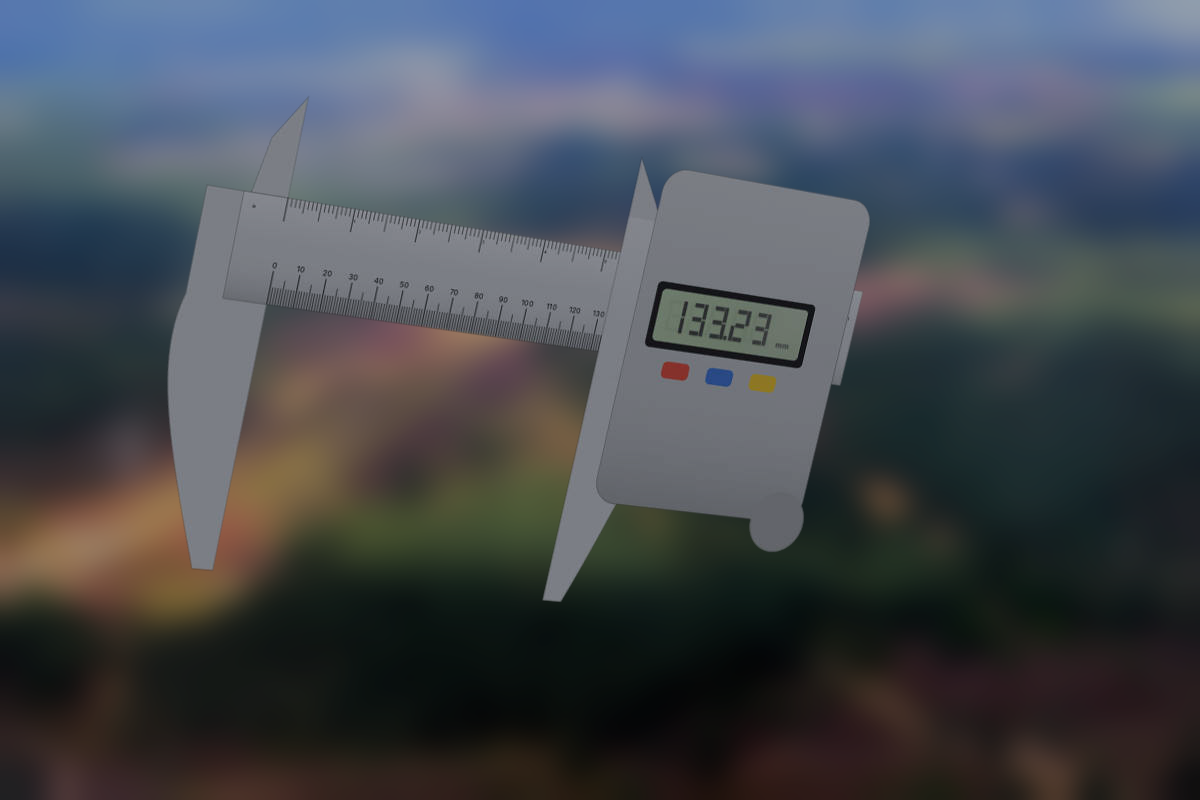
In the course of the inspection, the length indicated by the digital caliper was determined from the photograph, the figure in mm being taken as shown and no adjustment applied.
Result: 133.23 mm
